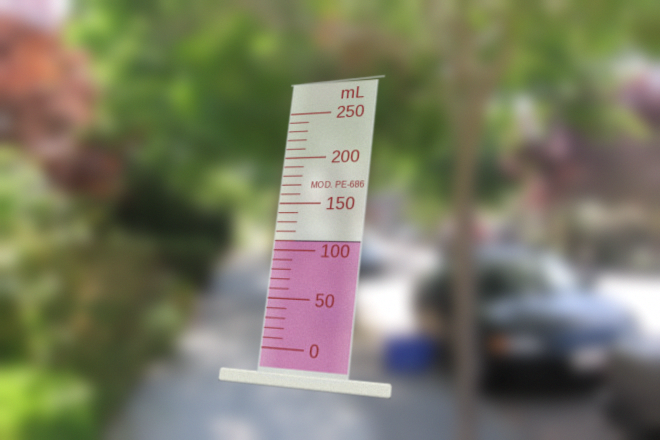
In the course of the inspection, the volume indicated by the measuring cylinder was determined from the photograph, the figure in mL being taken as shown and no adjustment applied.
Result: 110 mL
